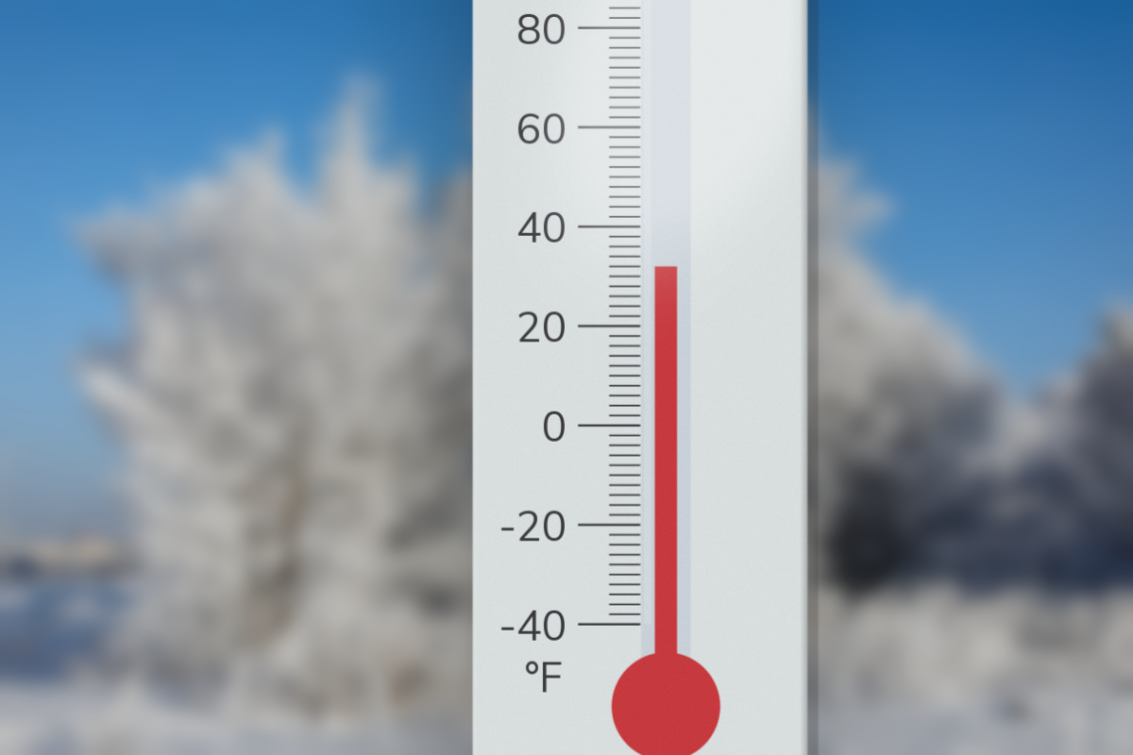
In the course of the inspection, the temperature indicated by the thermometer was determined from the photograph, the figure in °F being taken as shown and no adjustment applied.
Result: 32 °F
